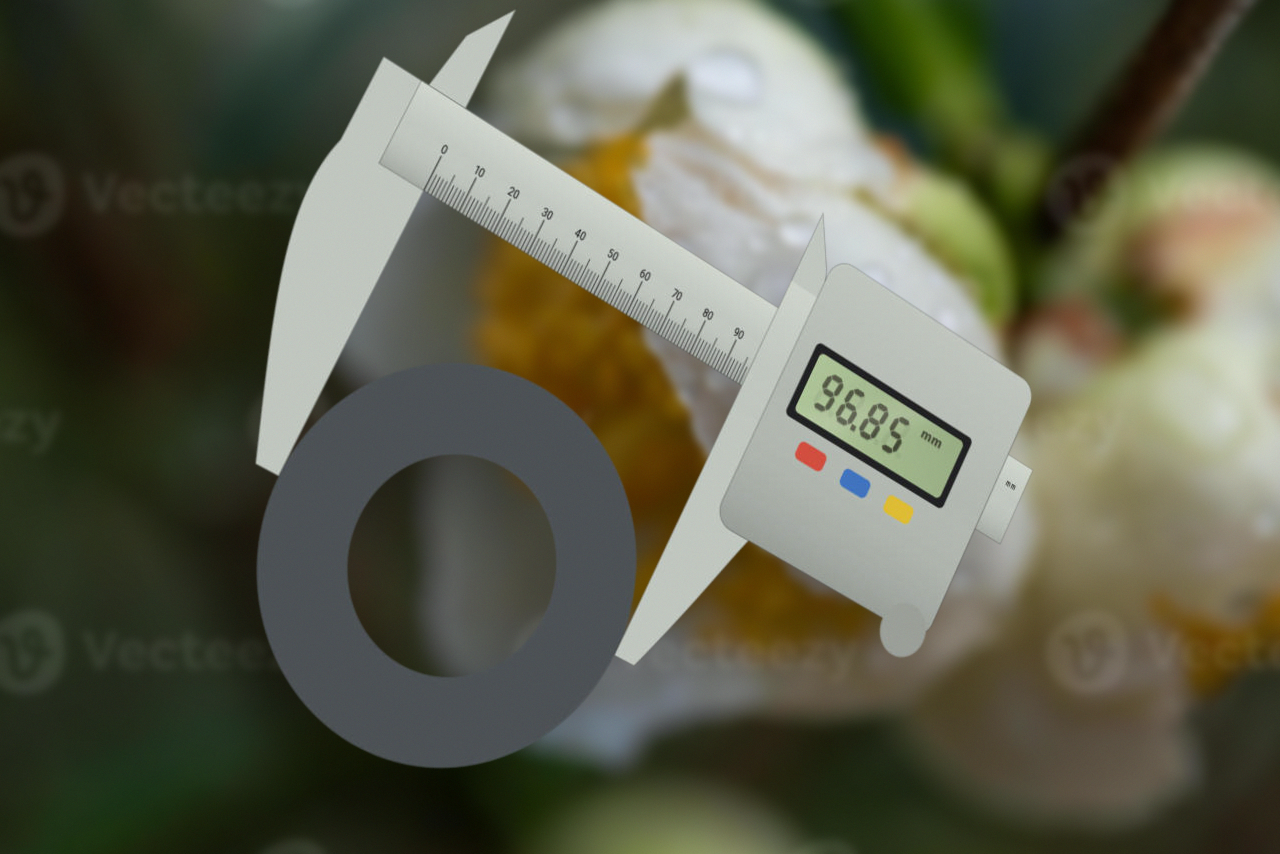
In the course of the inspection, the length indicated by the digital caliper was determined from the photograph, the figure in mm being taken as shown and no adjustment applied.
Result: 96.85 mm
